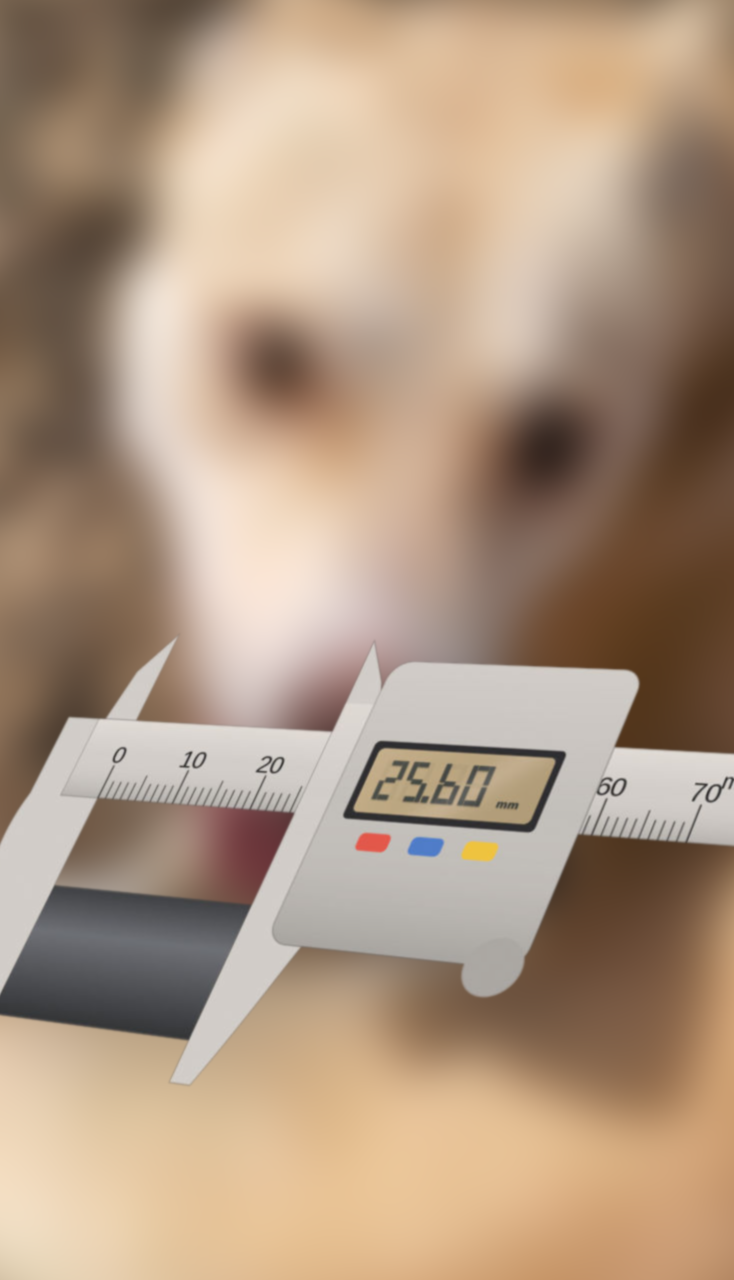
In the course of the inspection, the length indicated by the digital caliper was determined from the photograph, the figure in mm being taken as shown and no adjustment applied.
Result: 25.60 mm
